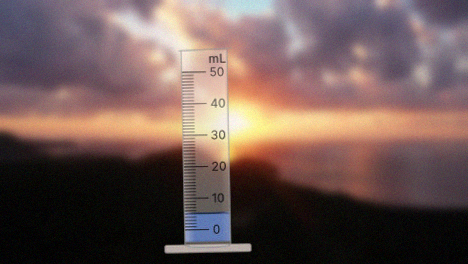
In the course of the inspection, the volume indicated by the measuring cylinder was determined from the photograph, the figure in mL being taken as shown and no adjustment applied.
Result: 5 mL
